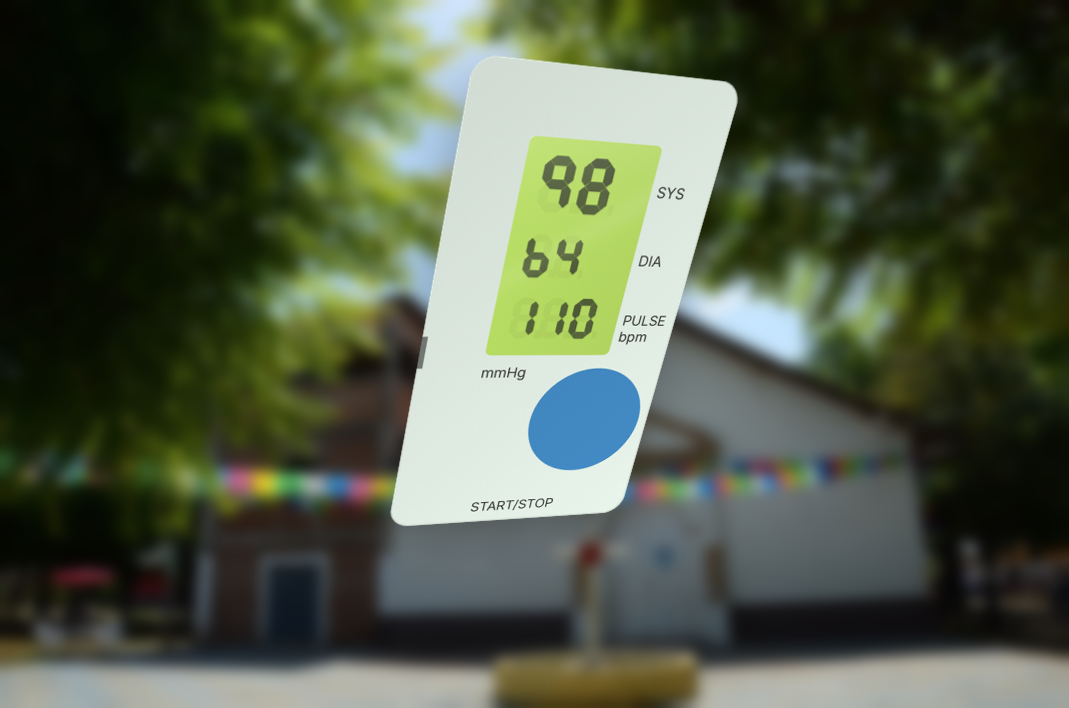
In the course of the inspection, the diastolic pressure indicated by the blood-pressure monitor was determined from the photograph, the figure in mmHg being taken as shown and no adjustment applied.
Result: 64 mmHg
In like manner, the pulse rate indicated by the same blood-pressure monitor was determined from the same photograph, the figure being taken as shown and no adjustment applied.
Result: 110 bpm
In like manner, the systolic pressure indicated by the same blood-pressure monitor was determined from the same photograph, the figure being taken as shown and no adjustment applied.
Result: 98 mmHg
